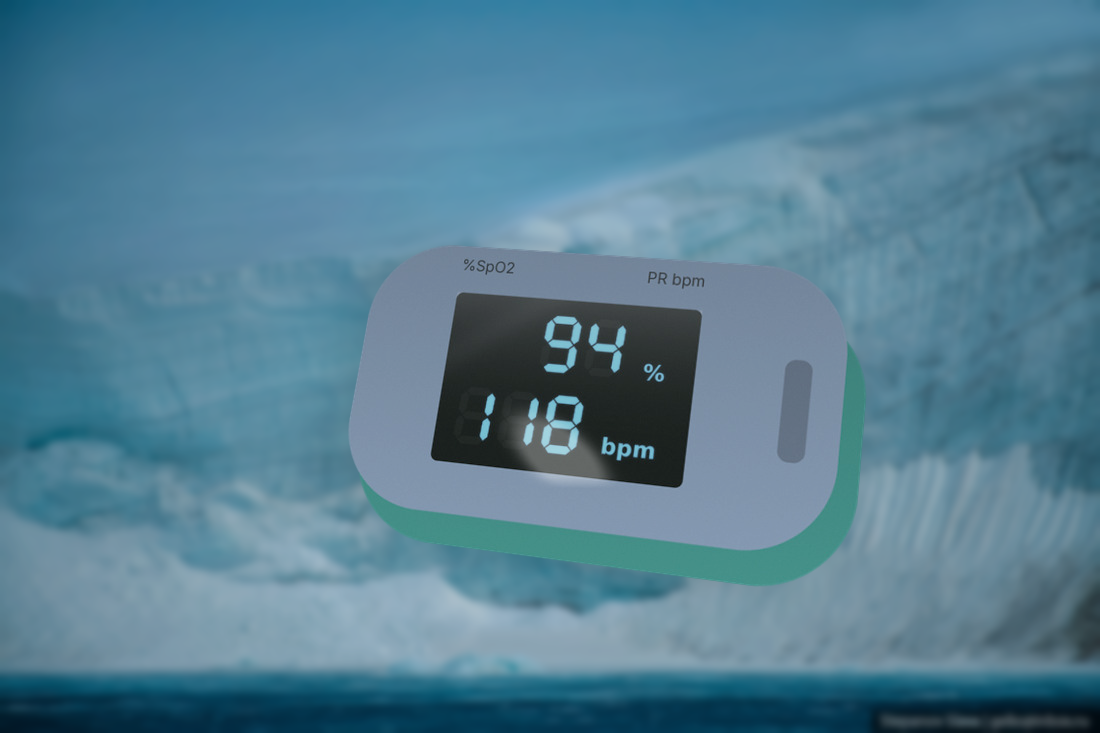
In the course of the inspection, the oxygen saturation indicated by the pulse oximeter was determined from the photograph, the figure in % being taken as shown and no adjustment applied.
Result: 94 %
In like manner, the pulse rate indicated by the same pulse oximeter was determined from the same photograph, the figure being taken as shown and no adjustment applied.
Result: 118 bpm
